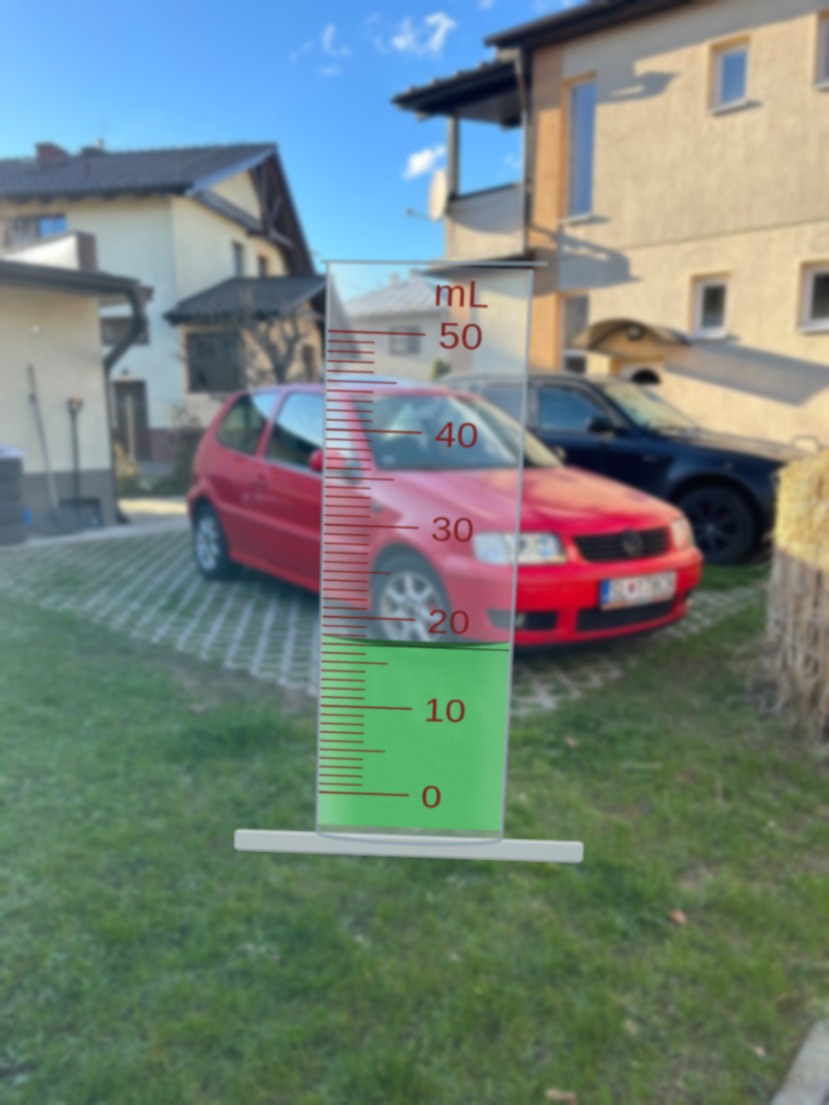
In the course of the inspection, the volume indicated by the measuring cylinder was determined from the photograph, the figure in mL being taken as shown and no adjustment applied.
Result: 17 mL
